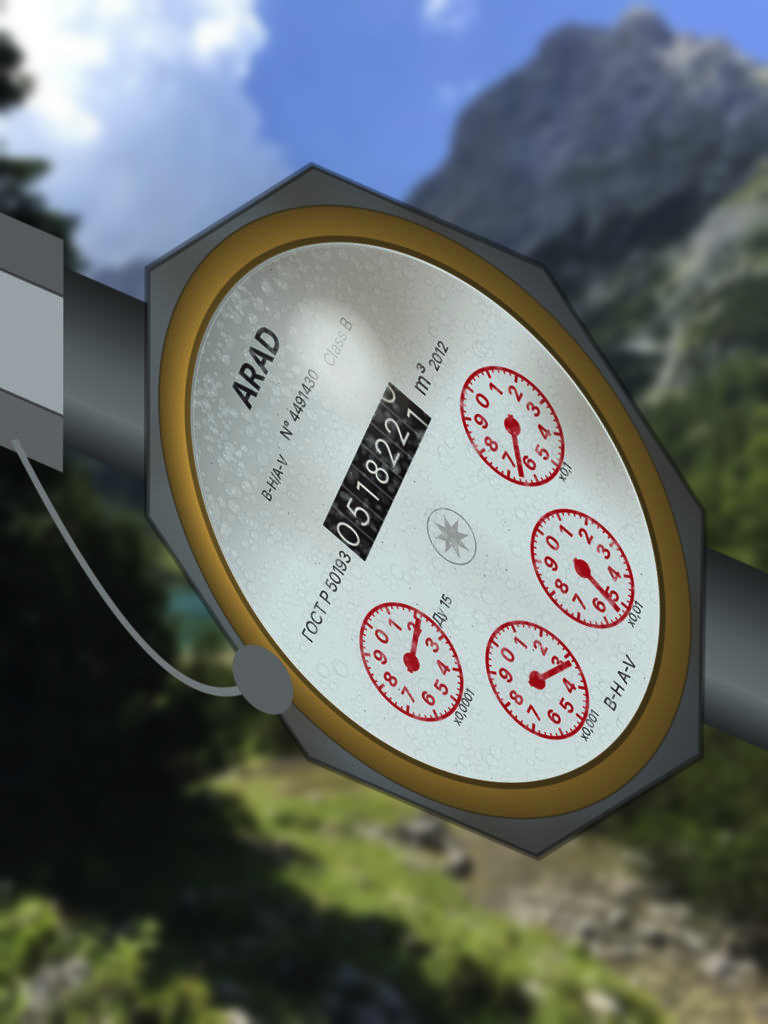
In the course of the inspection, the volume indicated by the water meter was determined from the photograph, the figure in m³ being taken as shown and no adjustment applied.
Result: 518220.6532 m³
